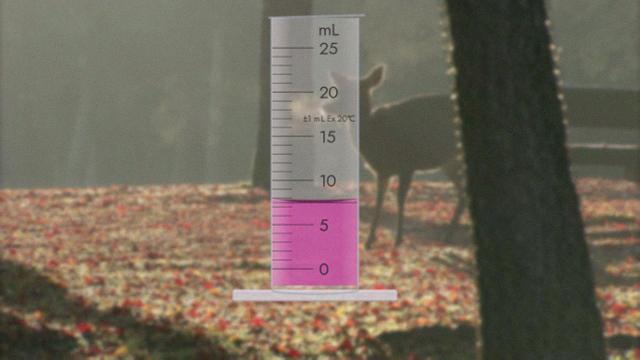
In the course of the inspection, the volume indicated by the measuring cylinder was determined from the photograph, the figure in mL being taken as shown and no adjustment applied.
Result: 7.5 mL
